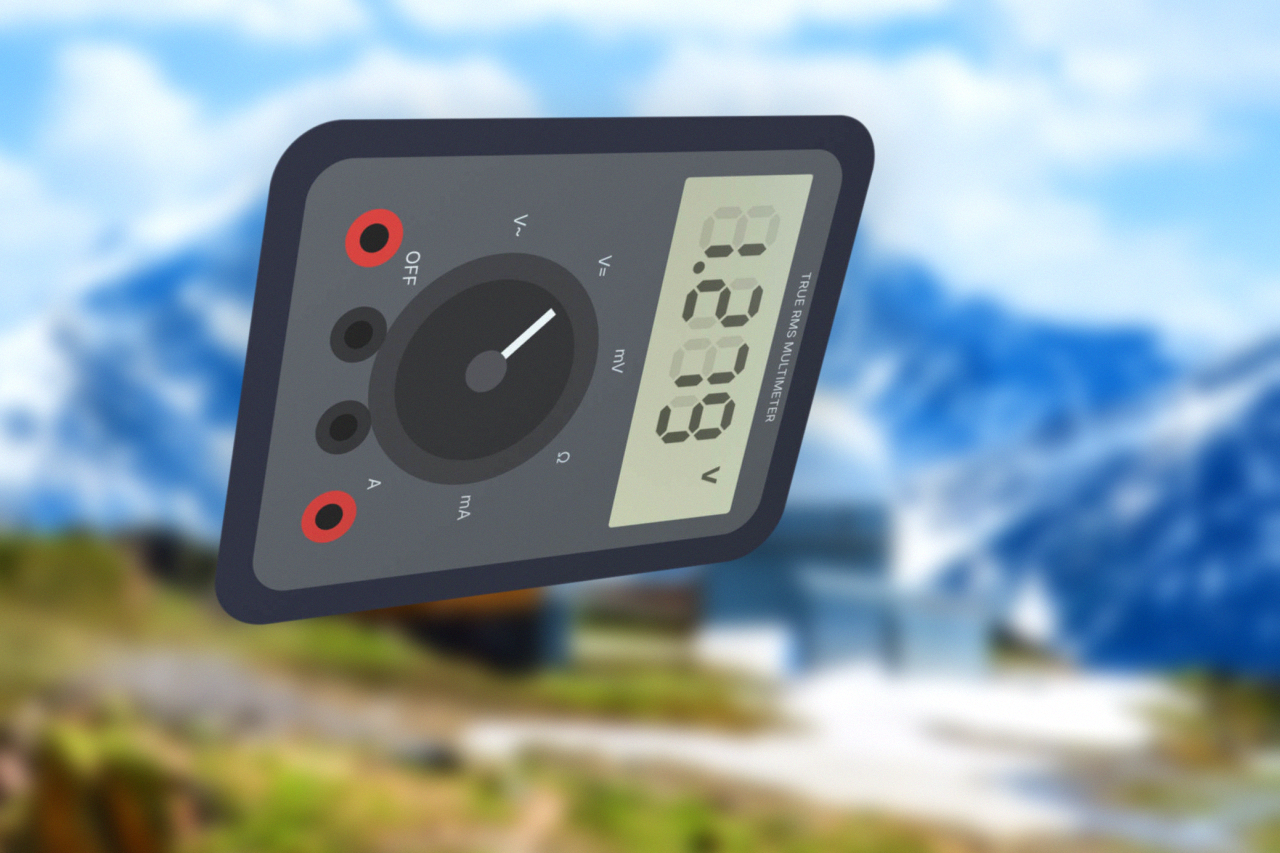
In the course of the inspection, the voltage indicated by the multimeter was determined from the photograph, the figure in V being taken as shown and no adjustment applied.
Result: 1.279 V
